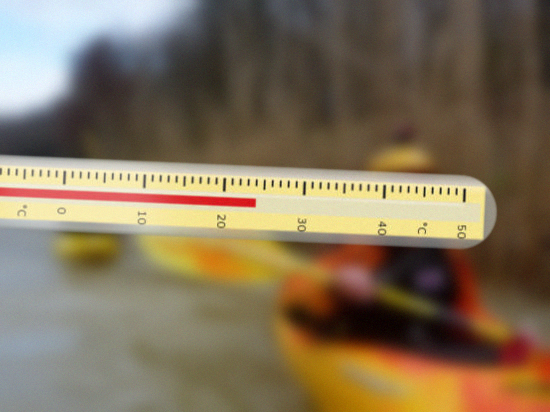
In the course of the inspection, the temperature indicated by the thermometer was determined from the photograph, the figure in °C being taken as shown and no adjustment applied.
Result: 24 °C
